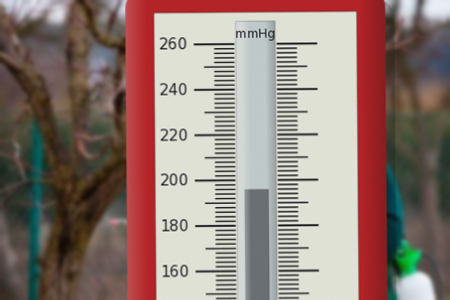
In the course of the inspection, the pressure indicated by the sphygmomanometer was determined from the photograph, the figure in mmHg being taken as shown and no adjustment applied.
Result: 196 mmHg
